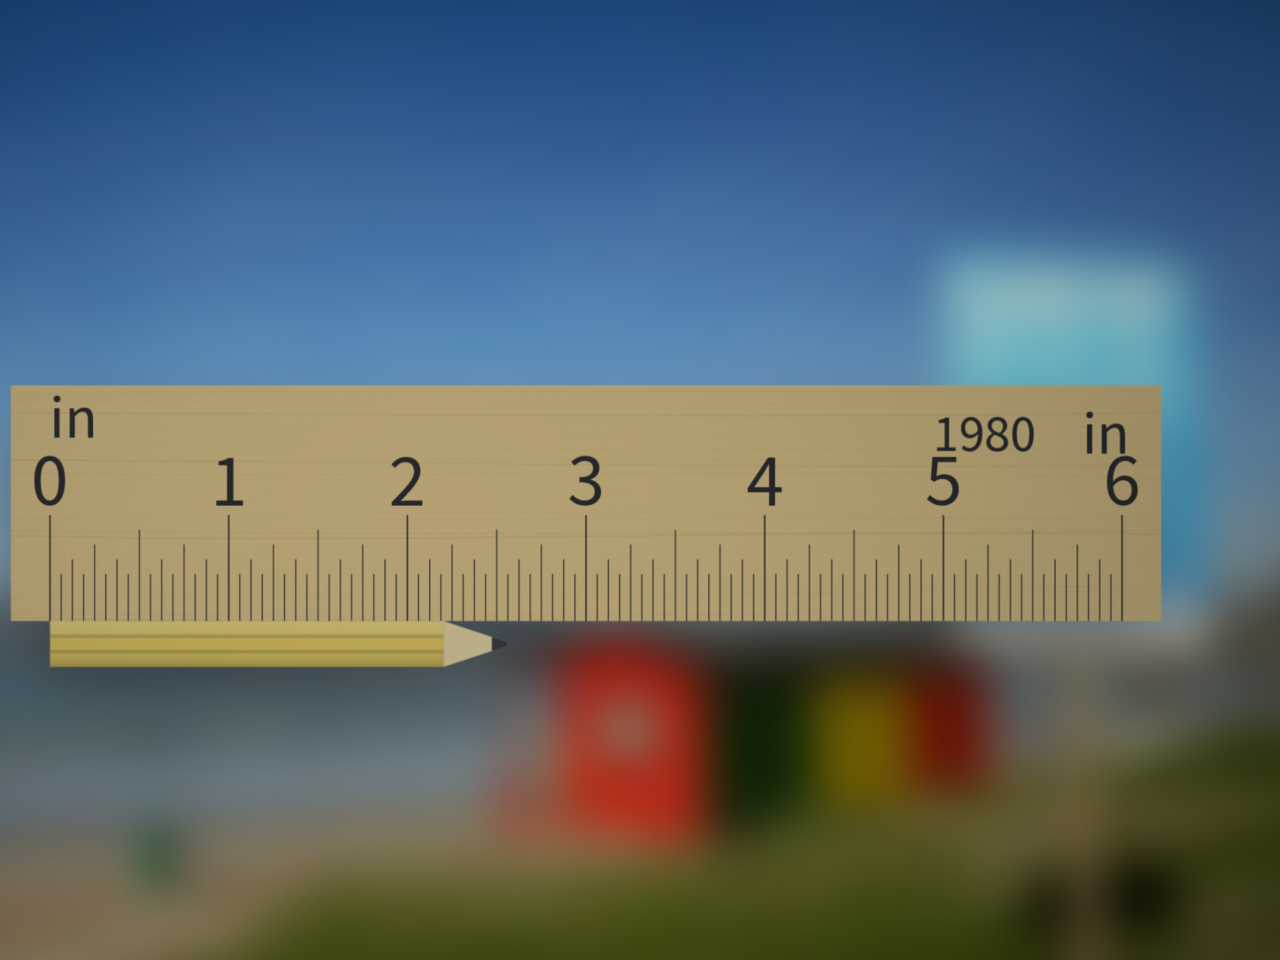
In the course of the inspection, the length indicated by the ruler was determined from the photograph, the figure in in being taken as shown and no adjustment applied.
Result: 2.5625 in
